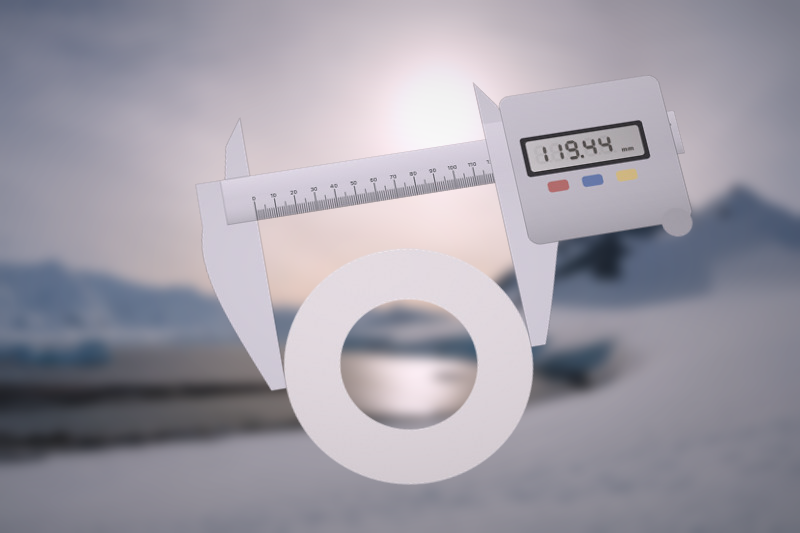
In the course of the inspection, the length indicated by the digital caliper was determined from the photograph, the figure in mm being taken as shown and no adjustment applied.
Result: 119.44 mm
